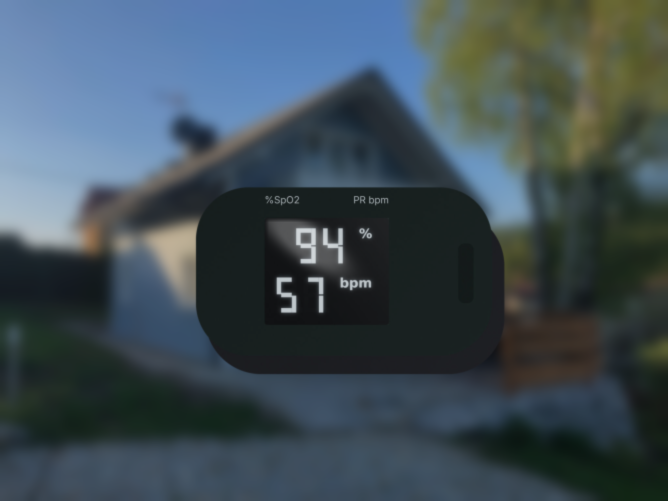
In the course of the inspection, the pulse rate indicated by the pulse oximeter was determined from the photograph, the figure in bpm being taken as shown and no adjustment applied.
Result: 57 bpm
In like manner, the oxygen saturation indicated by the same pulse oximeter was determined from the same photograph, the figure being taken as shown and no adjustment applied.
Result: 94 %
